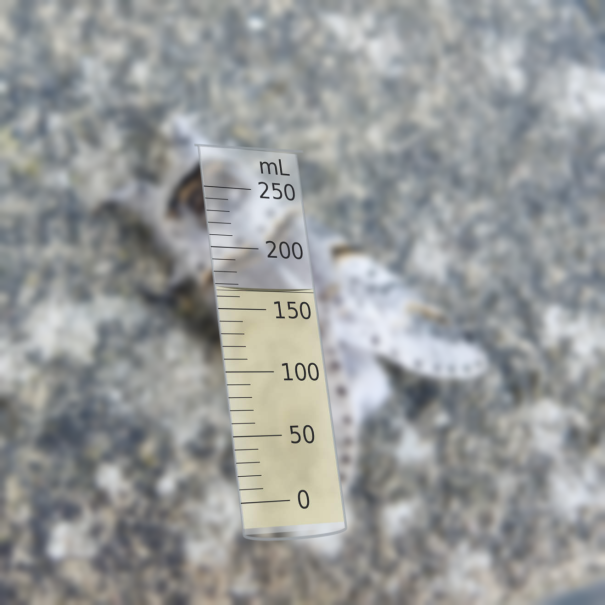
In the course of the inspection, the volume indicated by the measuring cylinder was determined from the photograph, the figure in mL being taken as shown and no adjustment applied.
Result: 165 mL
